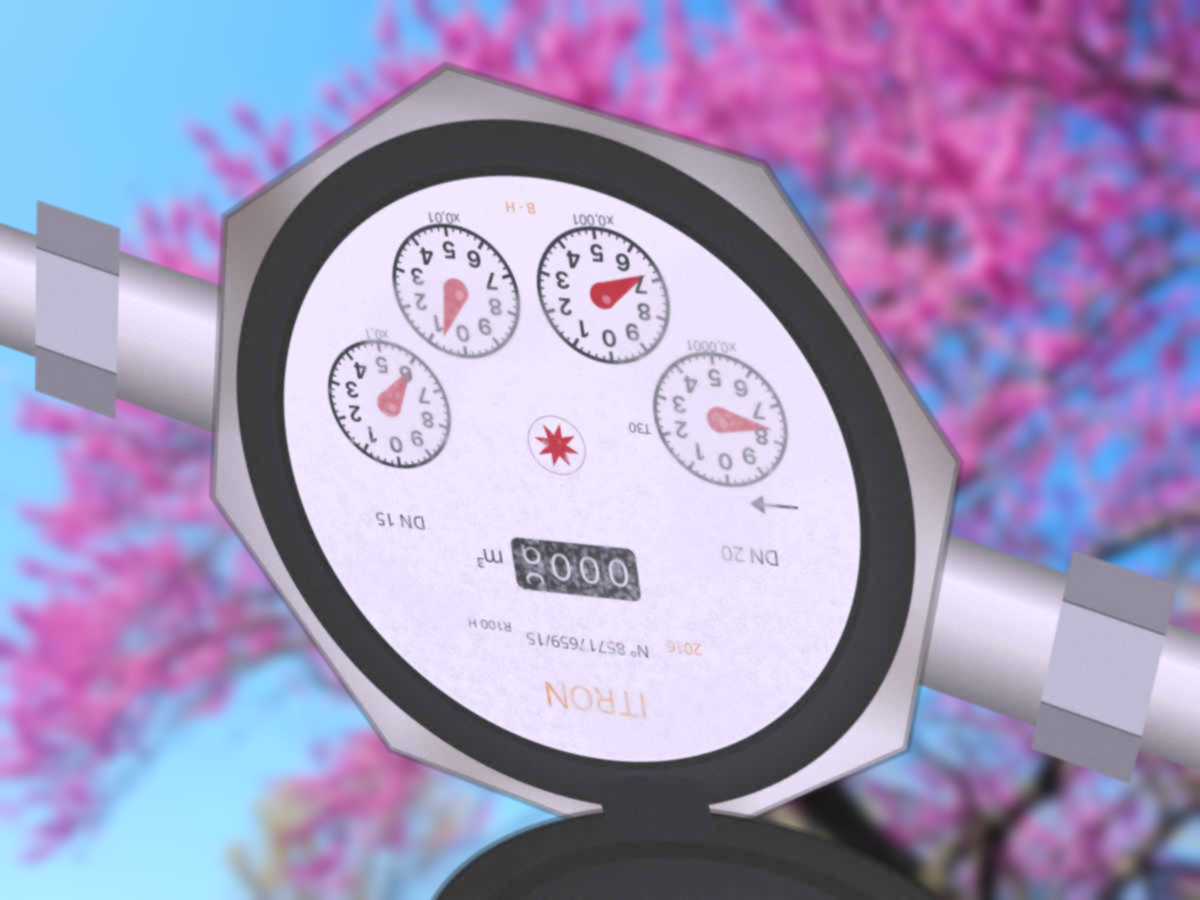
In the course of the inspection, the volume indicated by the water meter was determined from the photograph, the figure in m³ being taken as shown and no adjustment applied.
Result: 8.6067 m³
